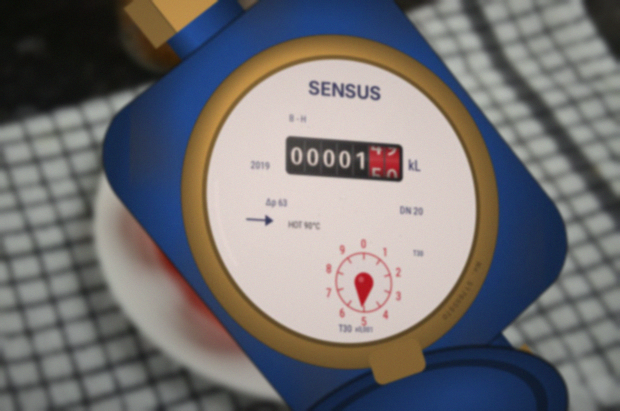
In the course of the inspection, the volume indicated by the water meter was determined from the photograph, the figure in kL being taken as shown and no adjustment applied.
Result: 1.495 kL
